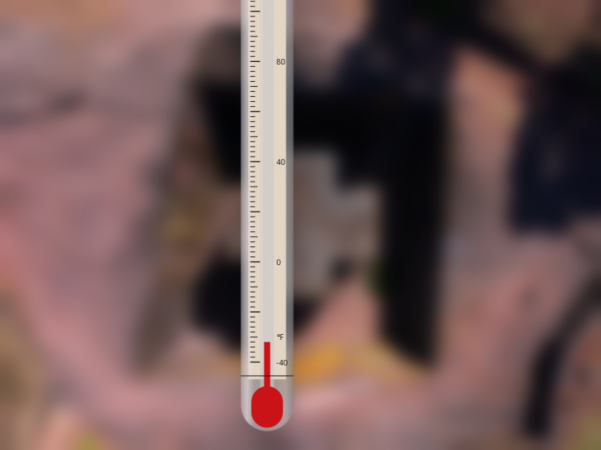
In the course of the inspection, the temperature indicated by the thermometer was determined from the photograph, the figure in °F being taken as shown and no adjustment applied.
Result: -32 °F
